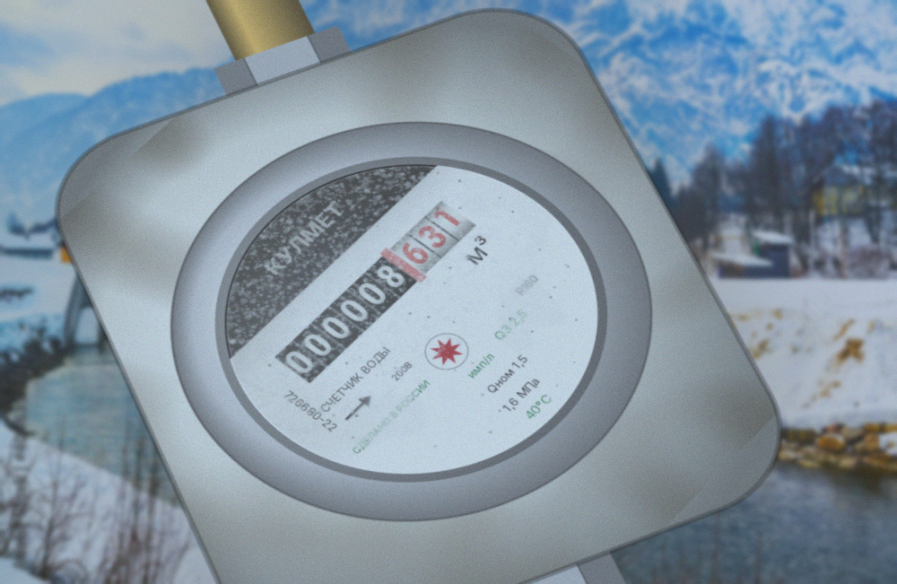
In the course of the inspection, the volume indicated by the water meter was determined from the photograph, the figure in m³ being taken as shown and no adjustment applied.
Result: 8.631 m³
